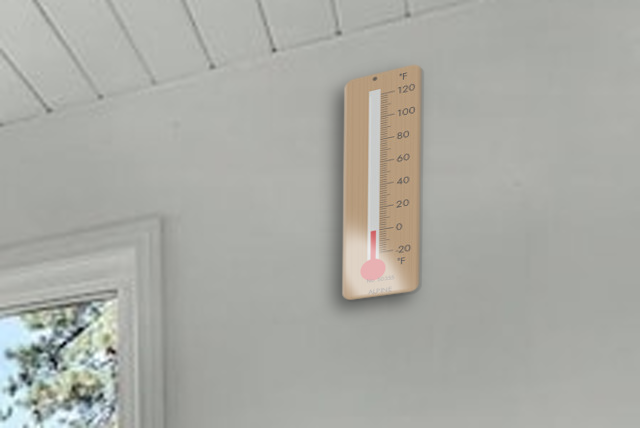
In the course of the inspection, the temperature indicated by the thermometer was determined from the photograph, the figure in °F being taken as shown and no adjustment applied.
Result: 0 °F
